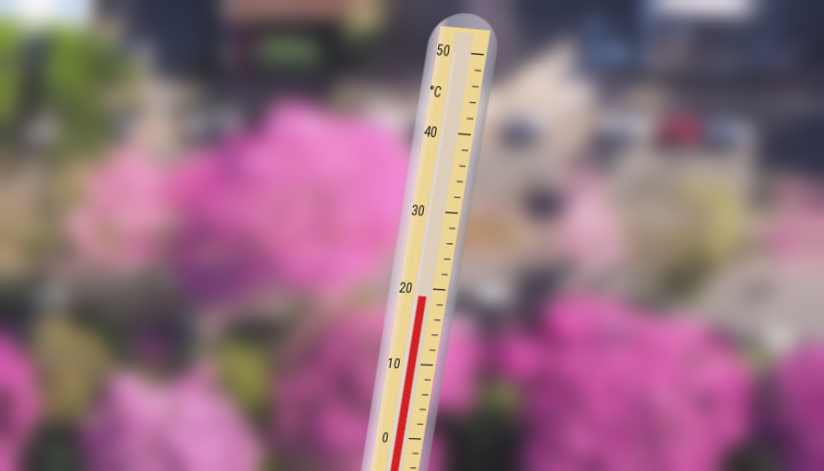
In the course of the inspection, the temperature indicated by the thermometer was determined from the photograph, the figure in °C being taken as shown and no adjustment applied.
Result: 19 °C
